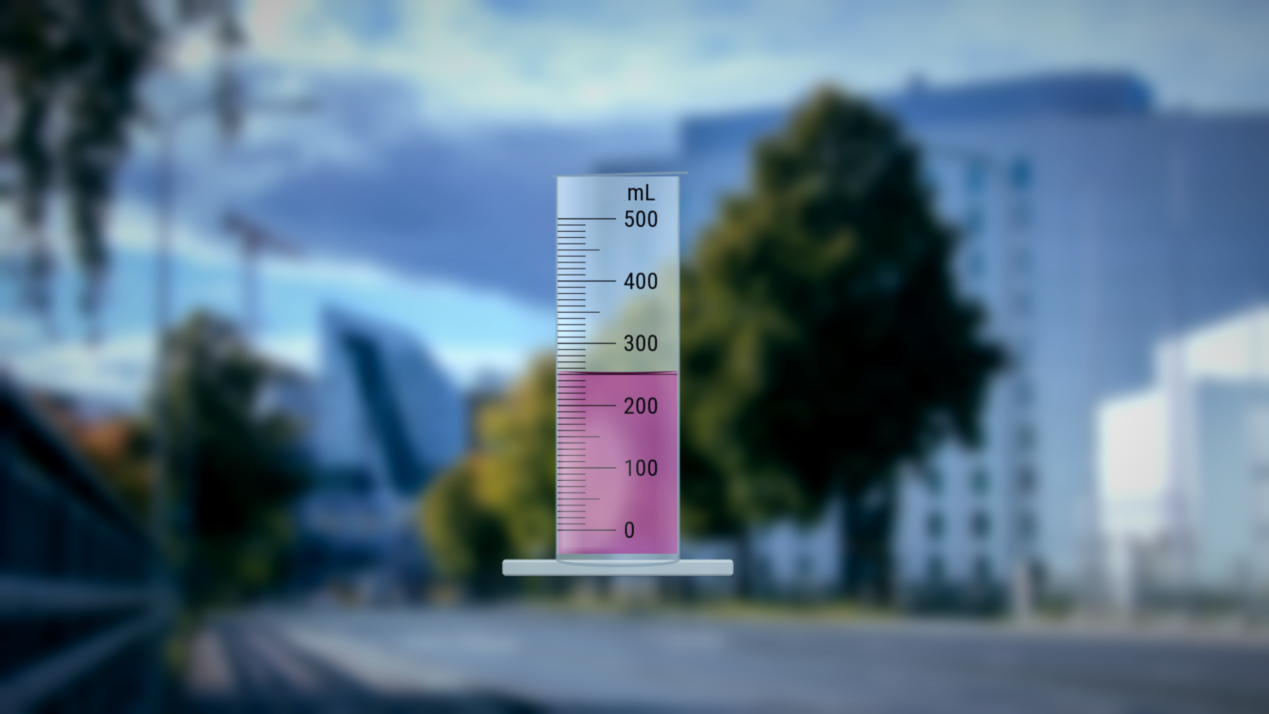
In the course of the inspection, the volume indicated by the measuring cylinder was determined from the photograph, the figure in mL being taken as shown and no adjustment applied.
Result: 250 mL
